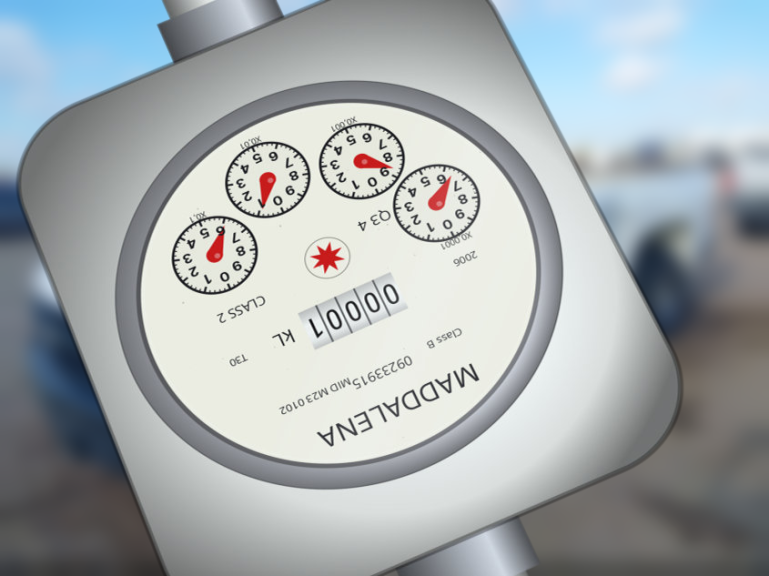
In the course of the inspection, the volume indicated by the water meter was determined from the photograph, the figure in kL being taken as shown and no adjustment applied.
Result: 1.6086 kL
